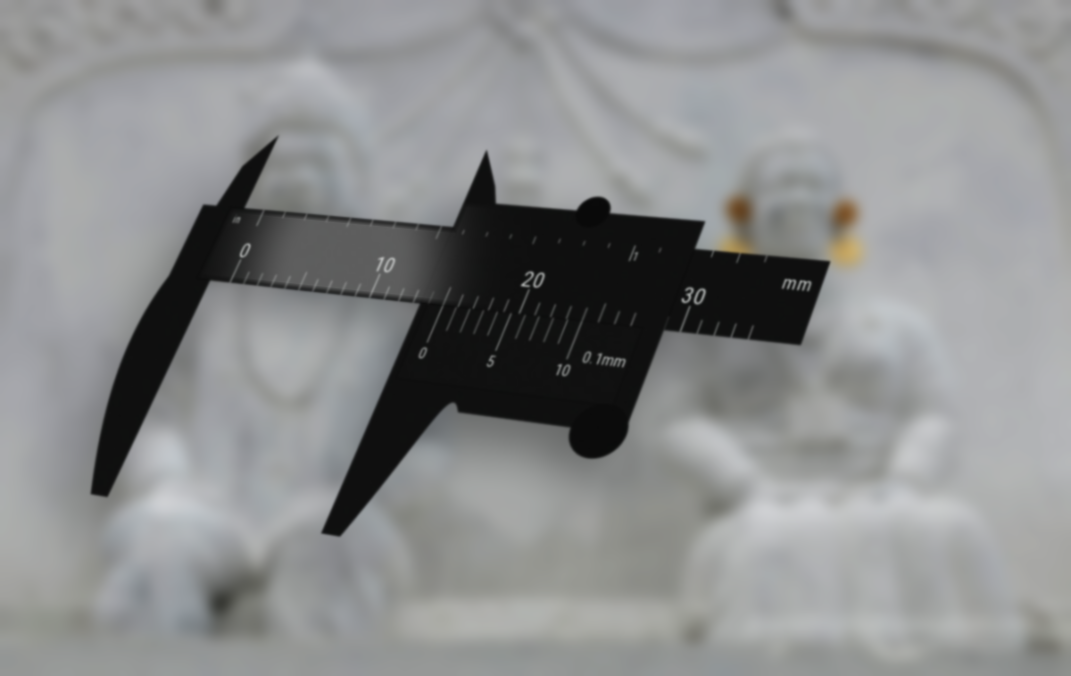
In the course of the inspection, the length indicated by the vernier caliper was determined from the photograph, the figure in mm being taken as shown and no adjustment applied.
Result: 15.0 mm
